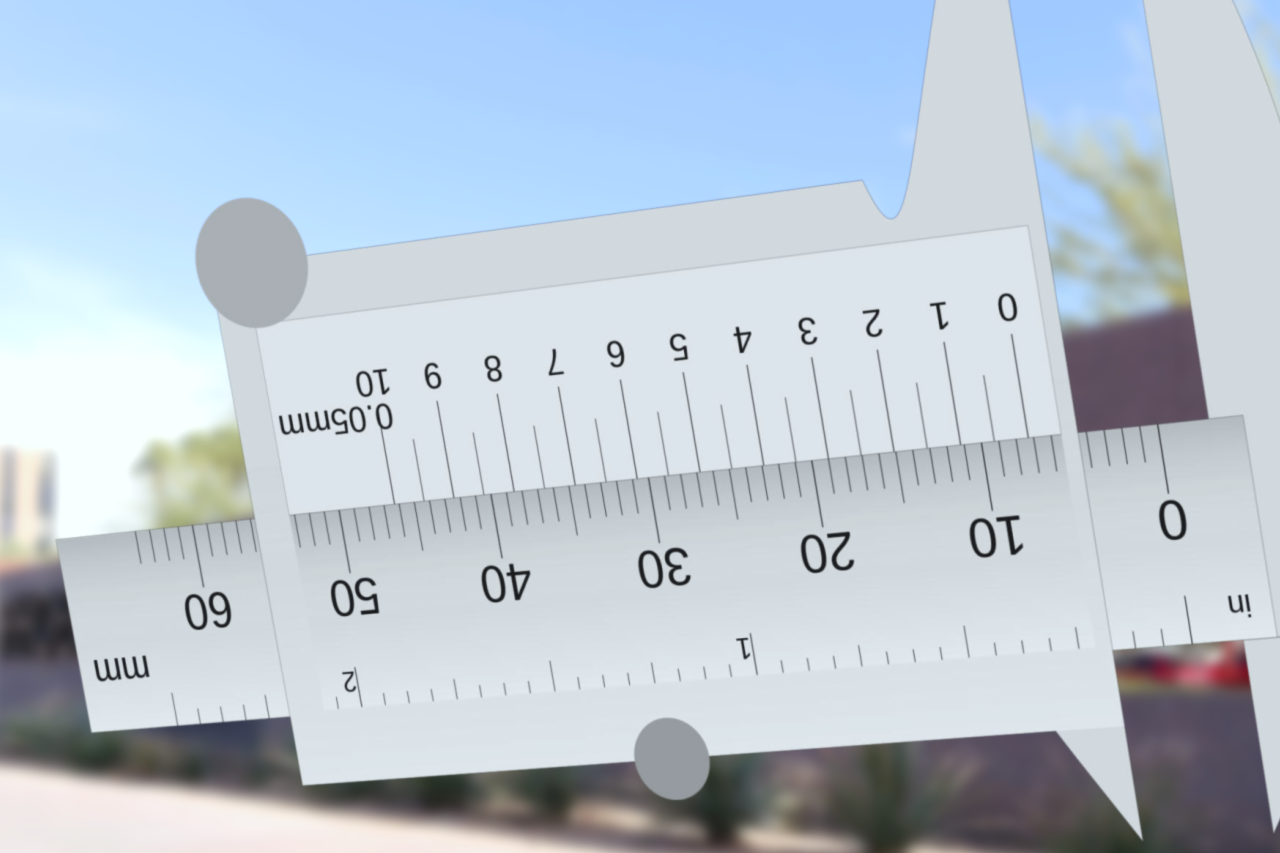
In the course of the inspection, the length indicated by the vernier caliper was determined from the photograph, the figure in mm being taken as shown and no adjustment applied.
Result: 7.3 mm
